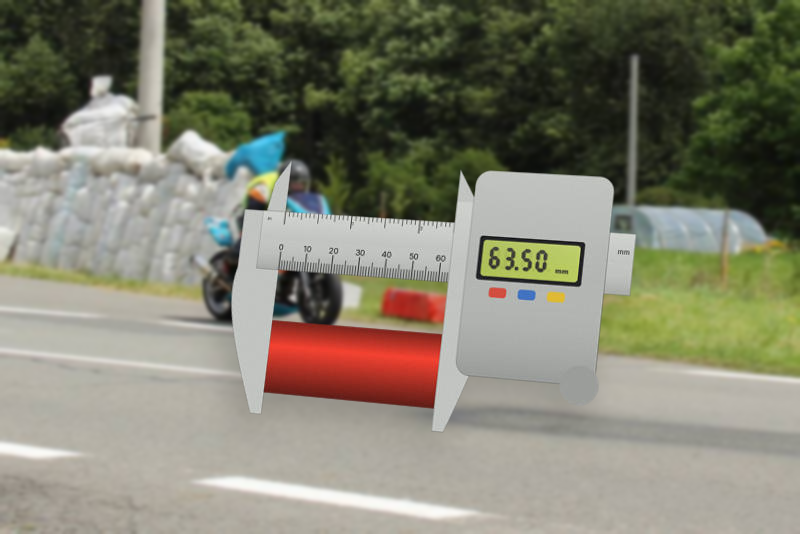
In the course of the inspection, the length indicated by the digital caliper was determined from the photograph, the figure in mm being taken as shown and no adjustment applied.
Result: 63.50 mm
